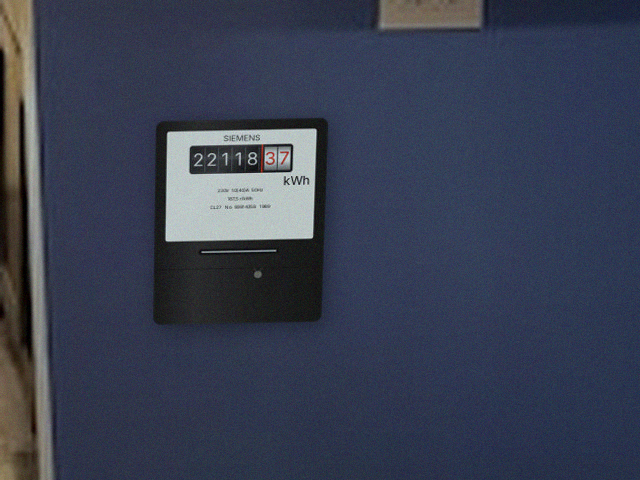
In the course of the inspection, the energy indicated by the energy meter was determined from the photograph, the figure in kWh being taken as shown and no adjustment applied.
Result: 22118.37 kWh
